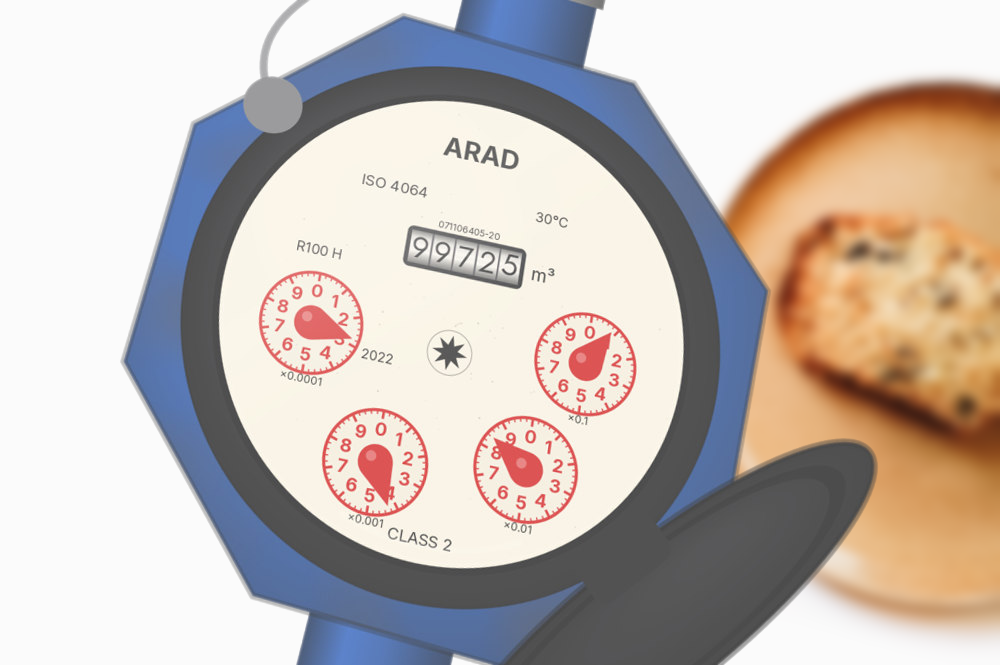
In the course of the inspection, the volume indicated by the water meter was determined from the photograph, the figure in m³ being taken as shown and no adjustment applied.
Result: 99725.0842 m³
